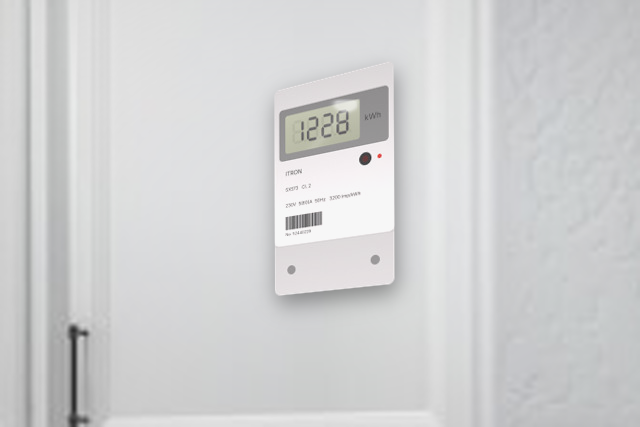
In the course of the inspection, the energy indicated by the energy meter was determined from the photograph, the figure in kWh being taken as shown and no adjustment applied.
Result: 1228 kWh
